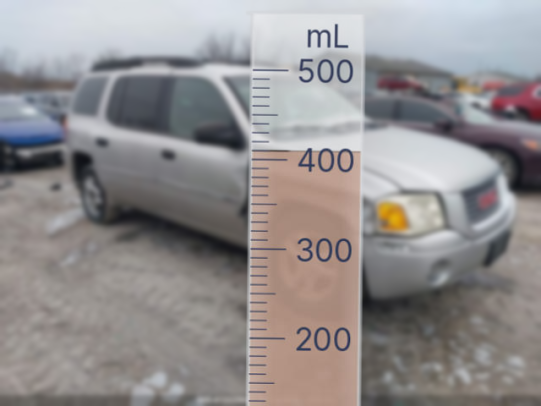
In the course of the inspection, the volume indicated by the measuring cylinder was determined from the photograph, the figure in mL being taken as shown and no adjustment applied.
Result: 410 mL
